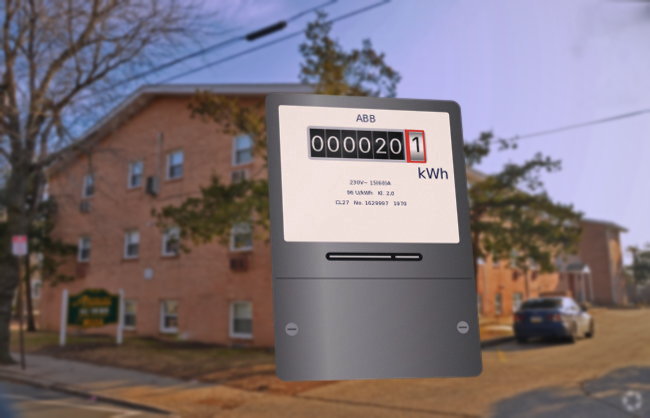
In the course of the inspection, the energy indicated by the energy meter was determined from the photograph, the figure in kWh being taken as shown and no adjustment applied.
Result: 20.1 kWh
